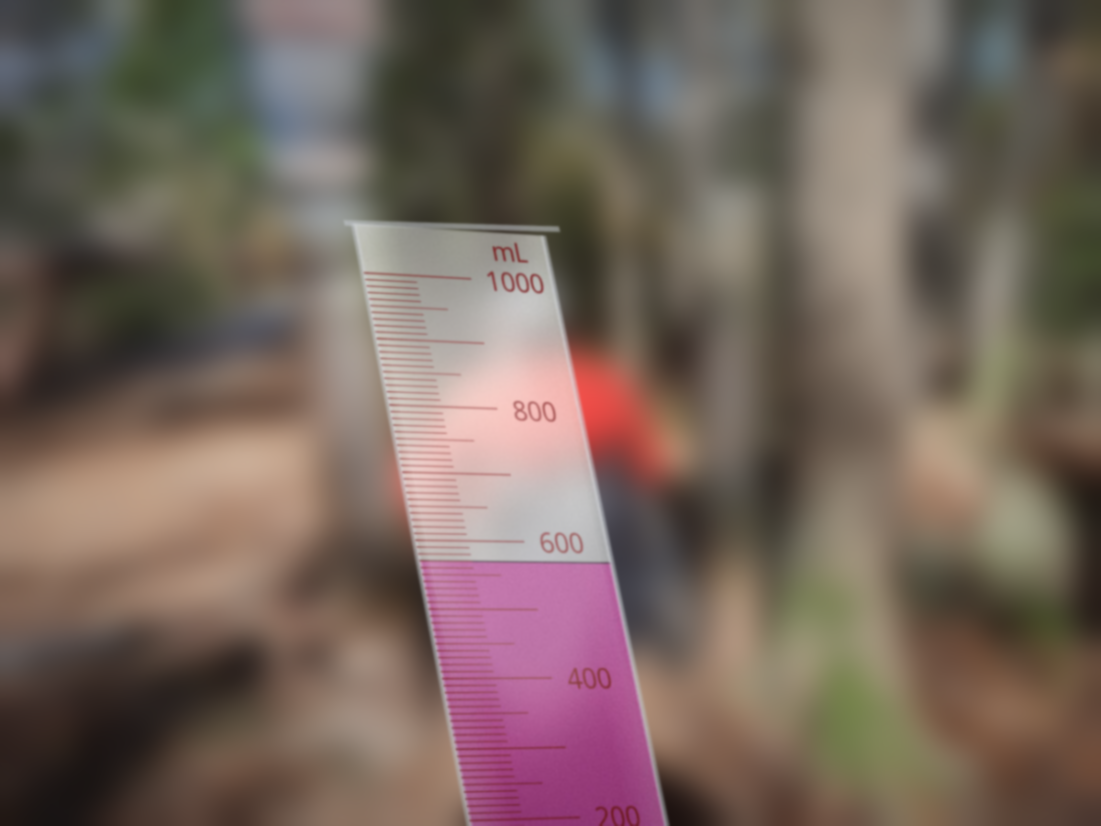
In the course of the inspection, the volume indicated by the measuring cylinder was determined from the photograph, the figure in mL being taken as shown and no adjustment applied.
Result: 570 mL
